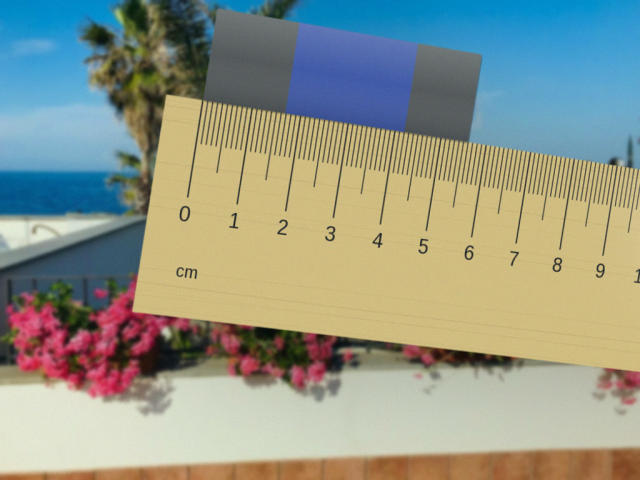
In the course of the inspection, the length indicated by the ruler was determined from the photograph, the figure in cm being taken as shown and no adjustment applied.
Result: 5.6 cm
